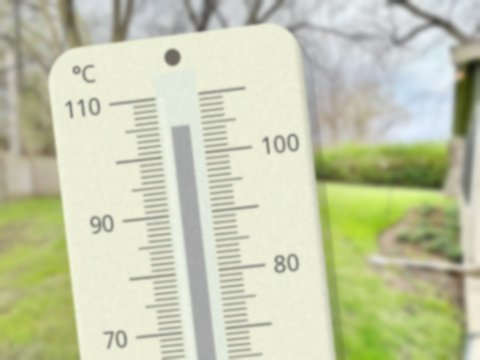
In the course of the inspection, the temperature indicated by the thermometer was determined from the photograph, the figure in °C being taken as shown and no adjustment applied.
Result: 105 °C
